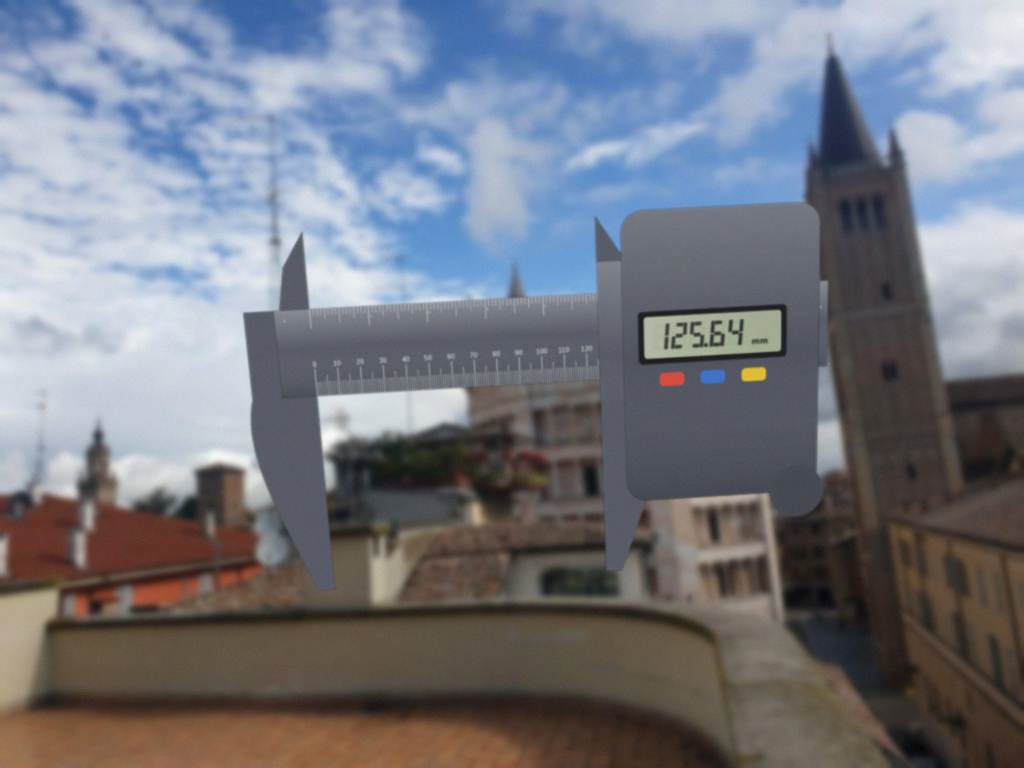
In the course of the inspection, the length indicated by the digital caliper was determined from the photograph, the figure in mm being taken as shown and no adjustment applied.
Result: 125.64 mm
